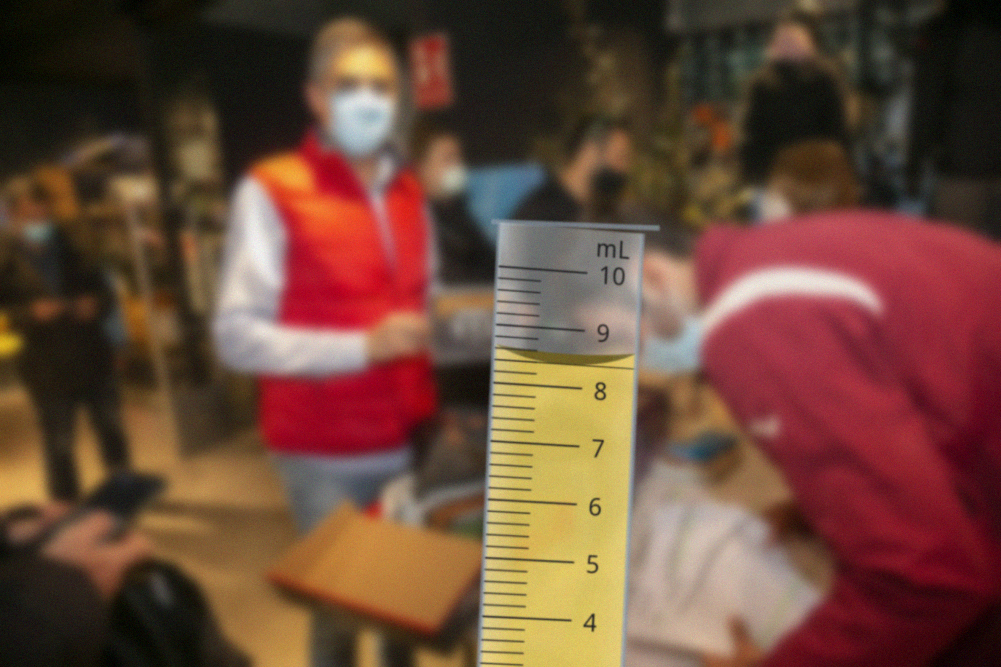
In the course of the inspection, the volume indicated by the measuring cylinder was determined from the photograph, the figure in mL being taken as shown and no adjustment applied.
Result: 8.4 mL
